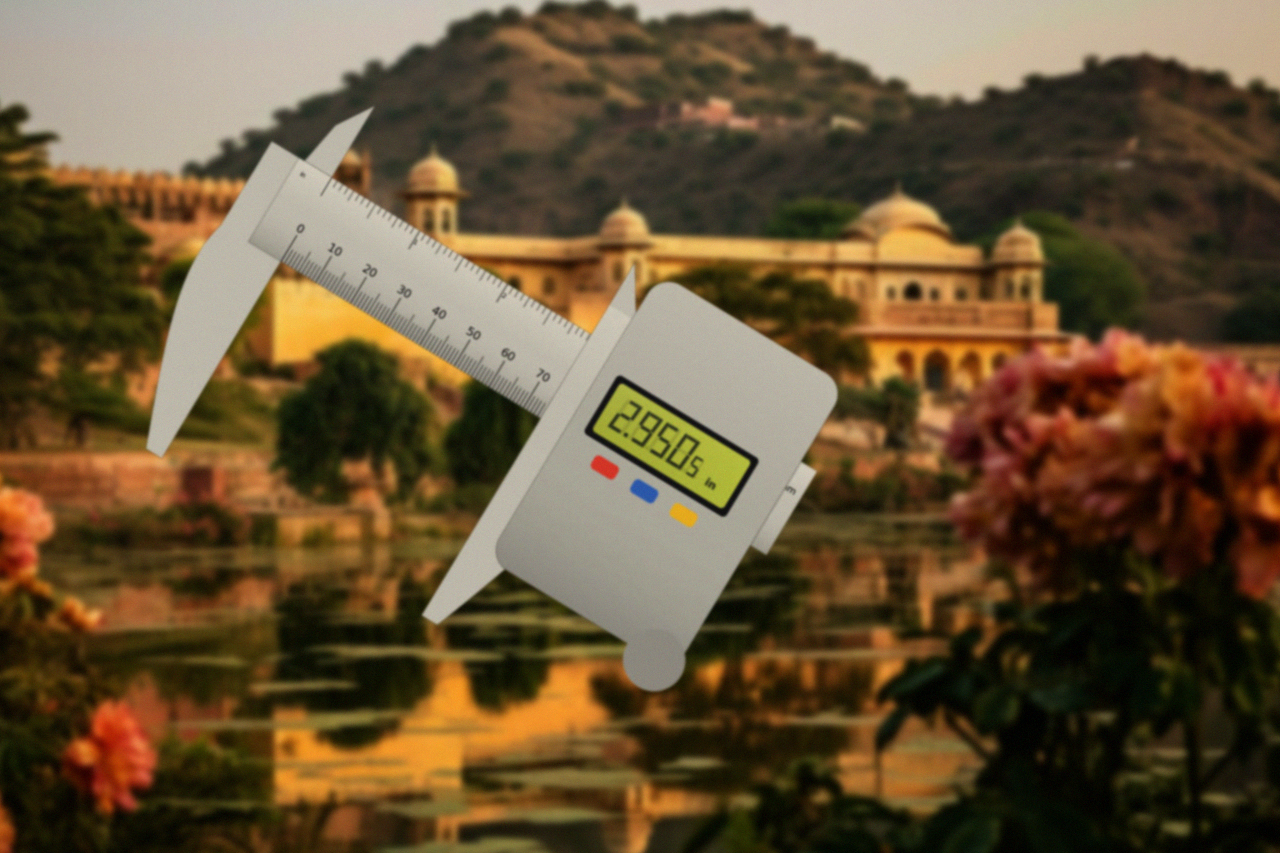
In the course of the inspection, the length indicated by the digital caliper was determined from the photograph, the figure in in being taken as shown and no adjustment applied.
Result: 2.9505 in
